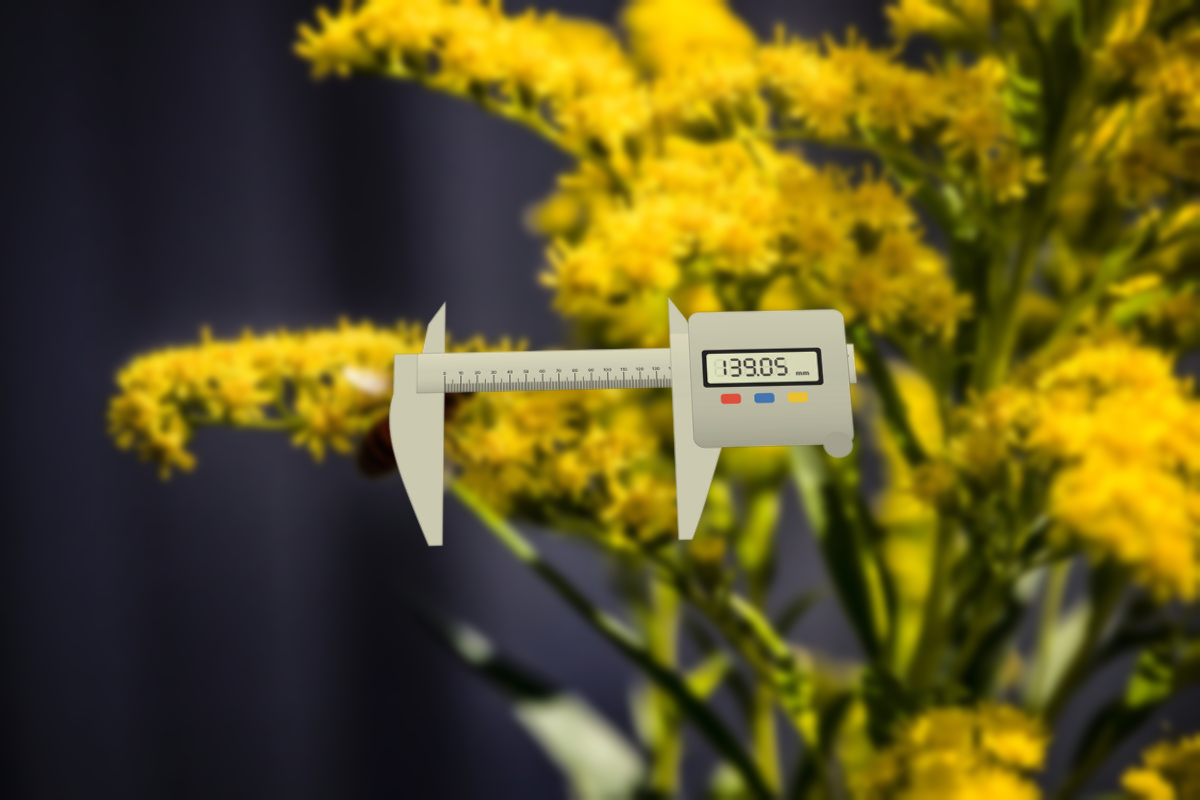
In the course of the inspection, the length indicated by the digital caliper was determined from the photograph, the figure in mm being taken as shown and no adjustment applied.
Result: 139.05 mm
